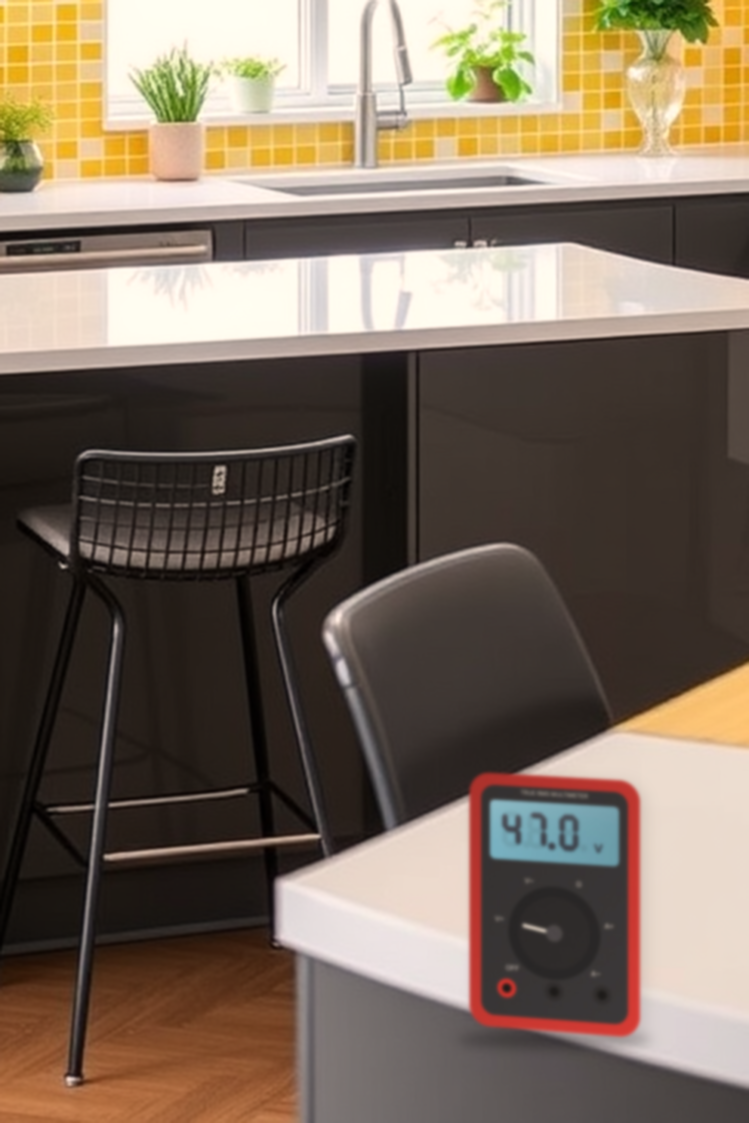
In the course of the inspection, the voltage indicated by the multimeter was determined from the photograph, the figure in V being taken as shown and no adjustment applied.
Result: 47.0 V
